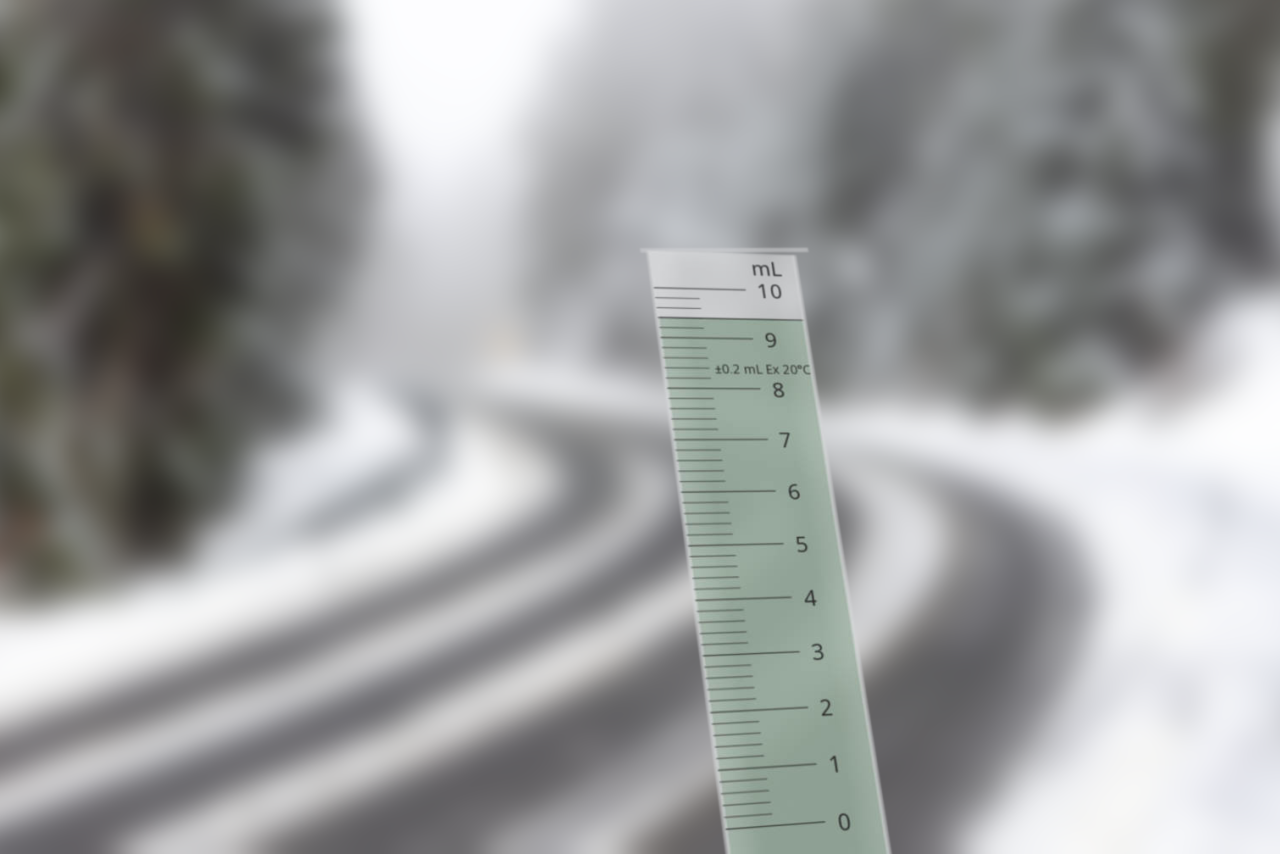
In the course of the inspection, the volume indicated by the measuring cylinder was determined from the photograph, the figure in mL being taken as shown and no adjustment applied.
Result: 9.4 mL
